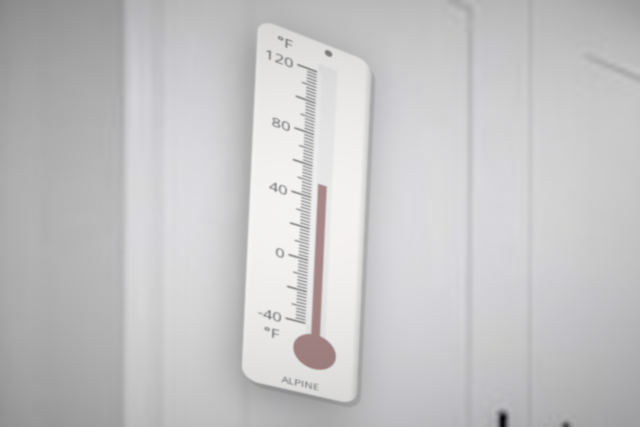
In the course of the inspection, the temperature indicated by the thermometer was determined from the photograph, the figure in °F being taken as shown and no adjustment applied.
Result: 50 °F
